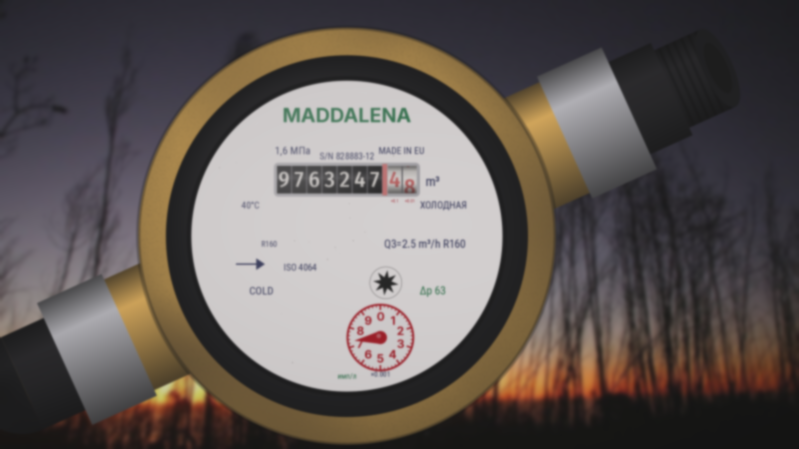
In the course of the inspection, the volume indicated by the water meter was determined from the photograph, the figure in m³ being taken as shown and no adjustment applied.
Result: 9763247.477 m³
